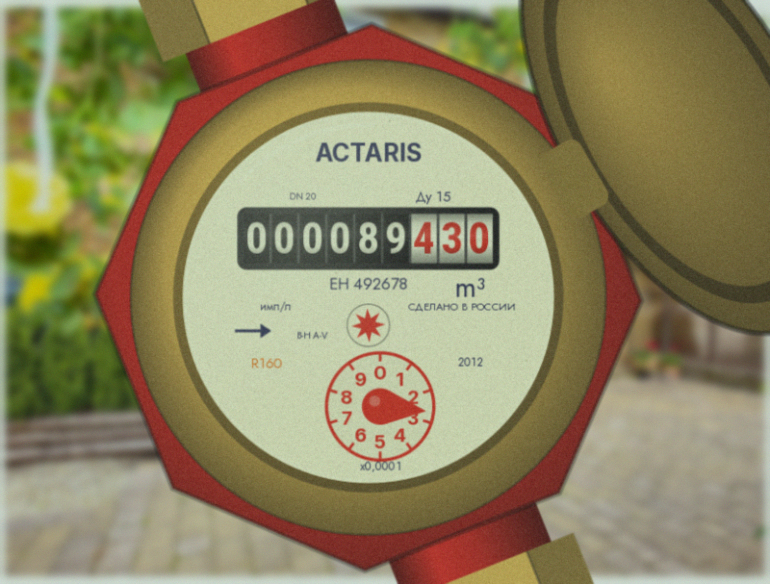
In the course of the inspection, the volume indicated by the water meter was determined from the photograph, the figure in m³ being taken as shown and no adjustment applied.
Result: 89.4302 m³
